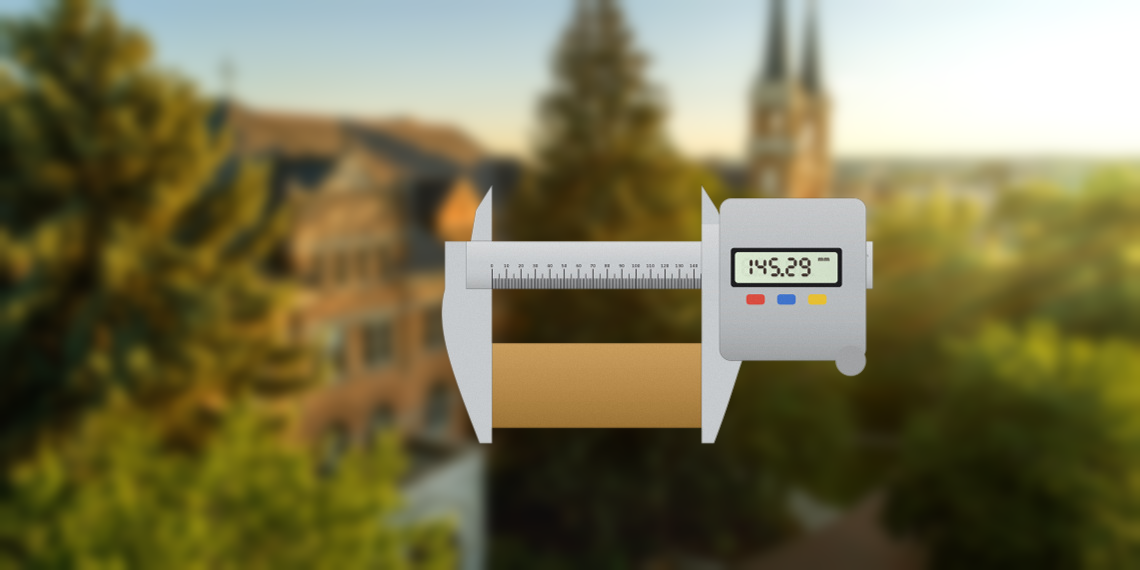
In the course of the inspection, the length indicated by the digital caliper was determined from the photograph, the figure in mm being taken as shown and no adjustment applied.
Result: 145.29 mm
